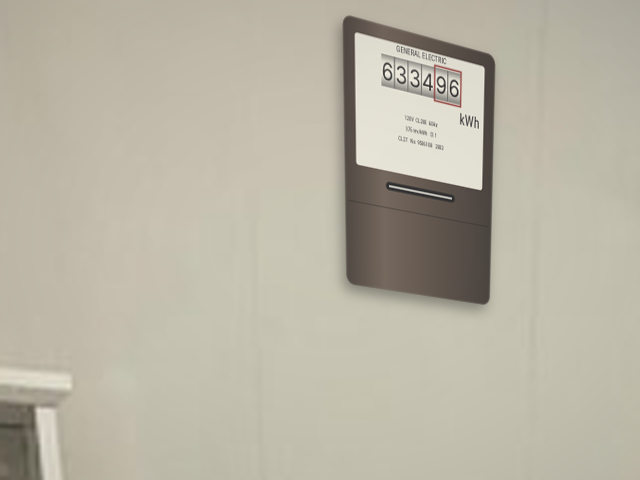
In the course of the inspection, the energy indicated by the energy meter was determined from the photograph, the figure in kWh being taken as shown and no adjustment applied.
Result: 6334.96 kWh
